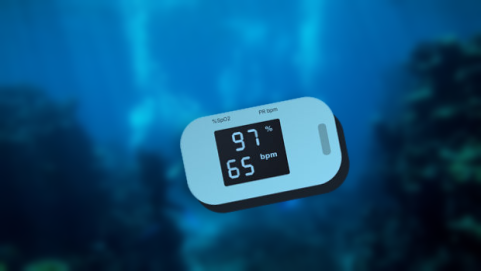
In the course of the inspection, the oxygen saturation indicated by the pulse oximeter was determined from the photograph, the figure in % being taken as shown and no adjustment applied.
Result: 97 %
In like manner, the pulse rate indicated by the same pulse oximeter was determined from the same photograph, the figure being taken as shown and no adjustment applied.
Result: 65 bpm
